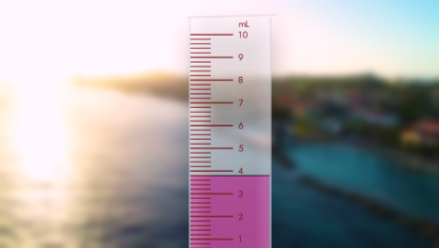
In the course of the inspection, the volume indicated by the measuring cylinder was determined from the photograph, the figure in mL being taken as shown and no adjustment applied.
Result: 3.8 mL
